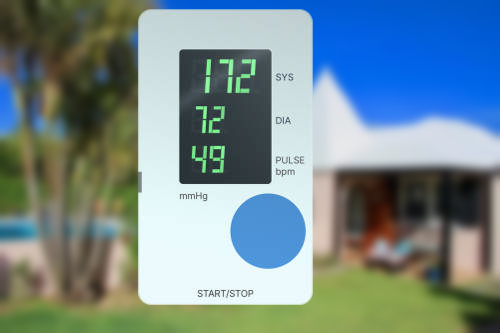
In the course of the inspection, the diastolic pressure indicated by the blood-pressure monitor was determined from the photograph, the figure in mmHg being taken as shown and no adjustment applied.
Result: 72 mmHg
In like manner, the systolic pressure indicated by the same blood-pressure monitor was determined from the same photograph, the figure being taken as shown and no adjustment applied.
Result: 172 mmHg
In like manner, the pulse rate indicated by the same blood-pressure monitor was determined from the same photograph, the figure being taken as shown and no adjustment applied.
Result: 49 bpm
